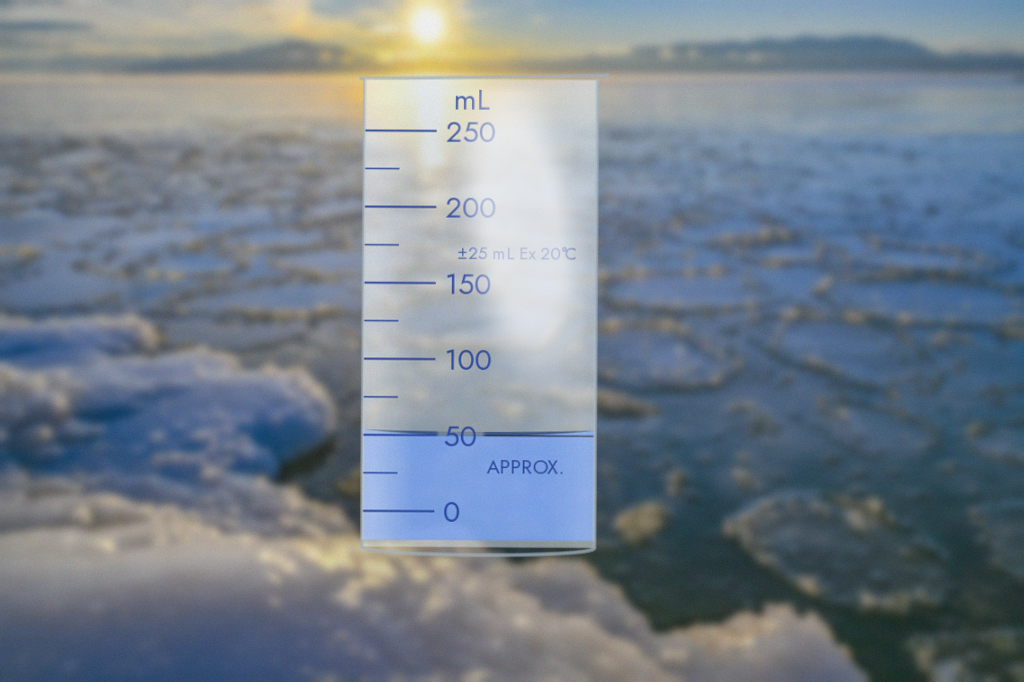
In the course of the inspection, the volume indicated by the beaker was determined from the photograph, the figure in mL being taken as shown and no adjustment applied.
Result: 50 mL
